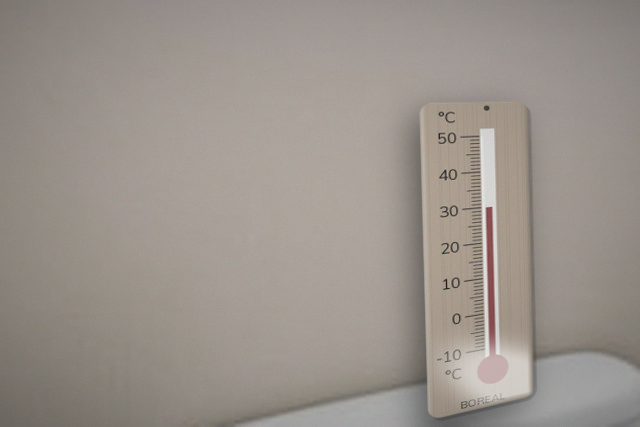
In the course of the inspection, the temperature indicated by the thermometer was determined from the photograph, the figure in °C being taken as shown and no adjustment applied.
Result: 30 °C
